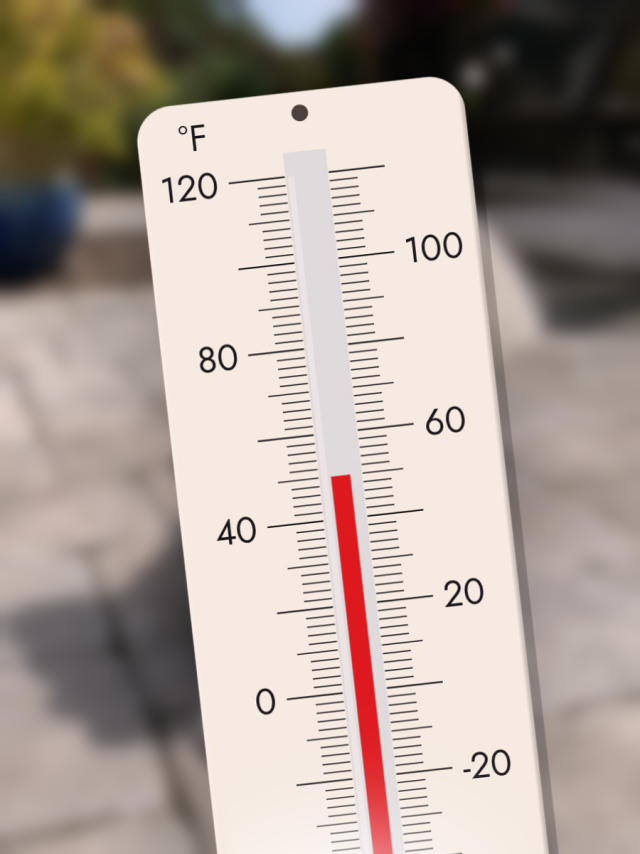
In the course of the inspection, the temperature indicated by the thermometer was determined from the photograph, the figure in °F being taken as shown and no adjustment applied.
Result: 50 °F
